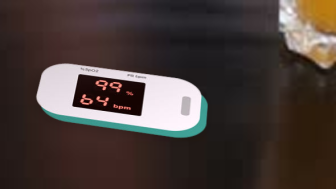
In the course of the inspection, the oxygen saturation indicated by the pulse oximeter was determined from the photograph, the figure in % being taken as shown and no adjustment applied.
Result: 99 %
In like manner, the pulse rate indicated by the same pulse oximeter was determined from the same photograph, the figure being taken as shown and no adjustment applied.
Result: 64 bpm
